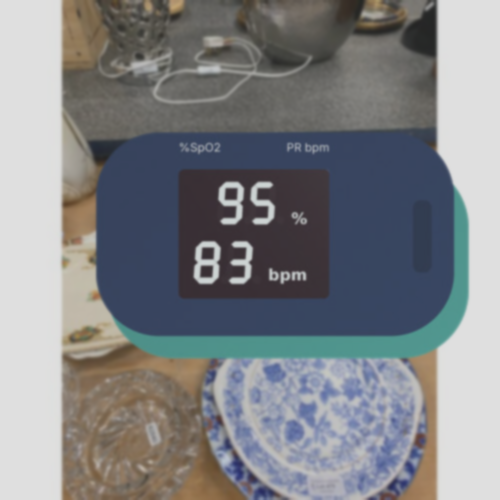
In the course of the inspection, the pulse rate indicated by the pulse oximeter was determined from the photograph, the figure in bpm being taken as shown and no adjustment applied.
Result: 83 bpm
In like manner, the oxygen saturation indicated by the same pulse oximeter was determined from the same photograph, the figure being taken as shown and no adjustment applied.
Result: 95 %
